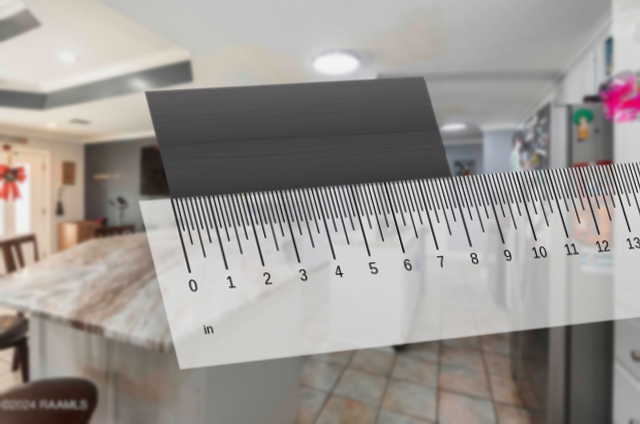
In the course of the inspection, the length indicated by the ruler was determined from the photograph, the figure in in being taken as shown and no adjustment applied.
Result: 8 in
